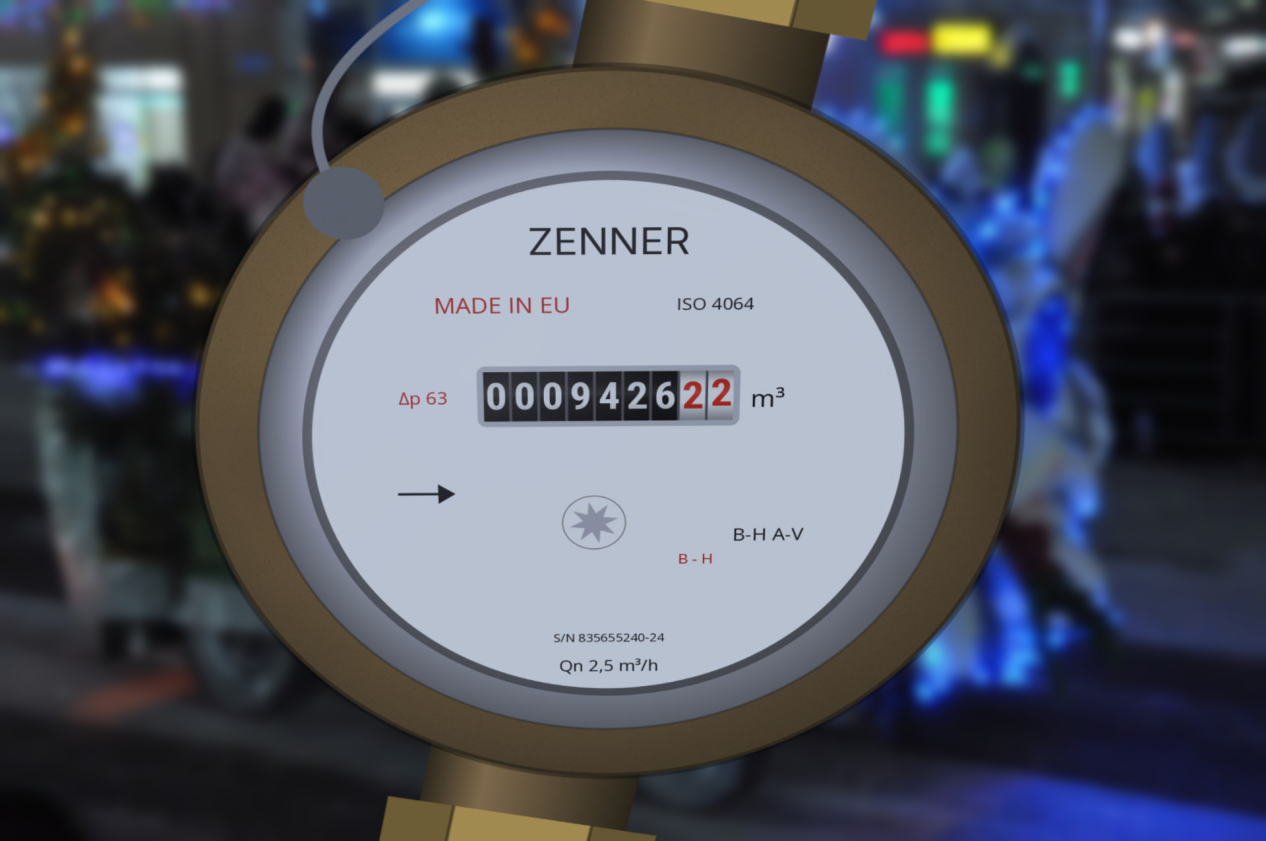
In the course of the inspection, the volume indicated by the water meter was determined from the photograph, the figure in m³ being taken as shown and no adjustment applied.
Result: 9426.22 m³
